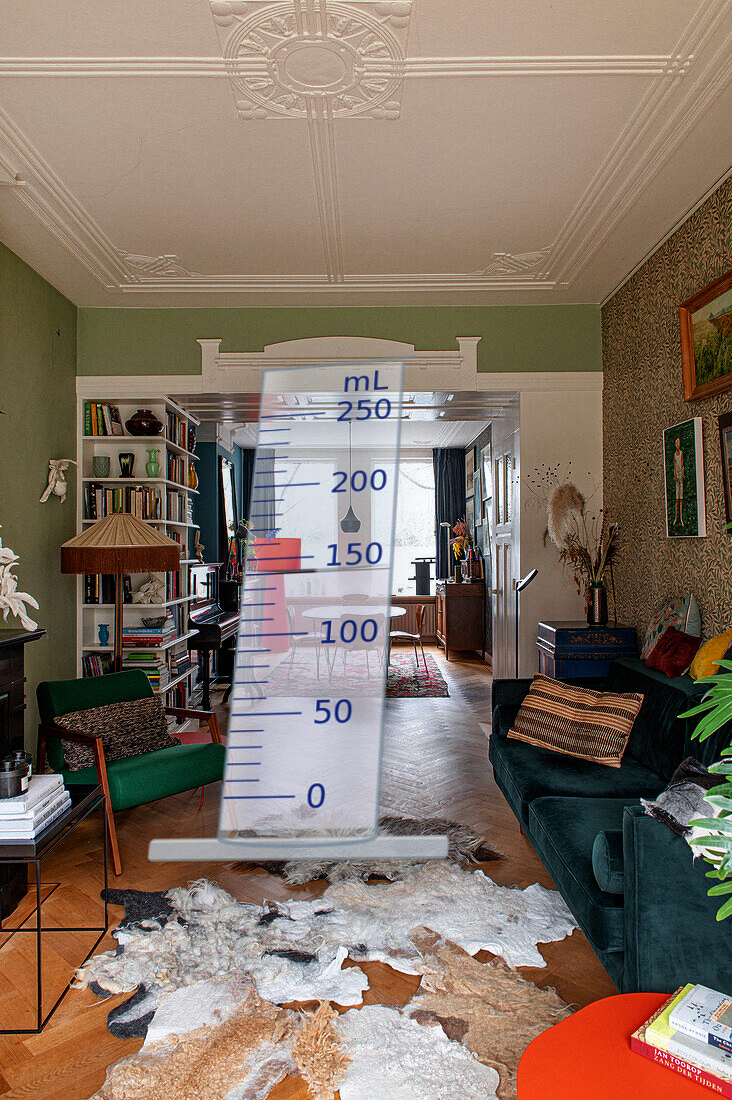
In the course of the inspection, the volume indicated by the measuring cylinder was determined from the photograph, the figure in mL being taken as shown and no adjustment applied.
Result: 140 mL
